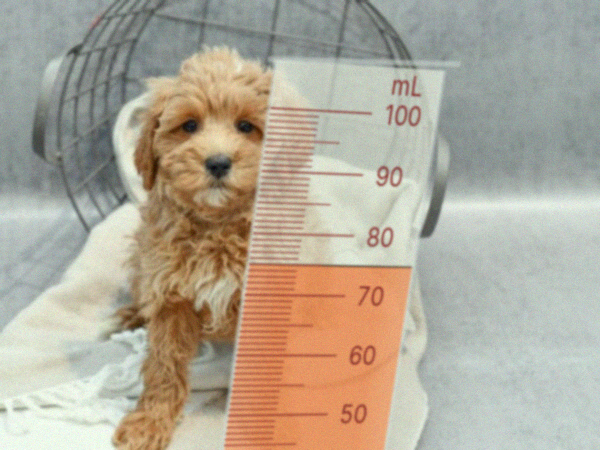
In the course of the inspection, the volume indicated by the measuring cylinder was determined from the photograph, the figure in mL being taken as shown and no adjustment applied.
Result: 75 mL
